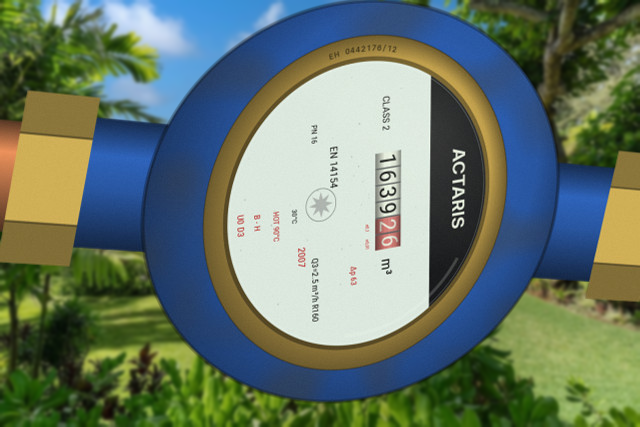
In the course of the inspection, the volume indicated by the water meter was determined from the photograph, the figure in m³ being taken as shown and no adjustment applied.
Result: 1639.26 m³
